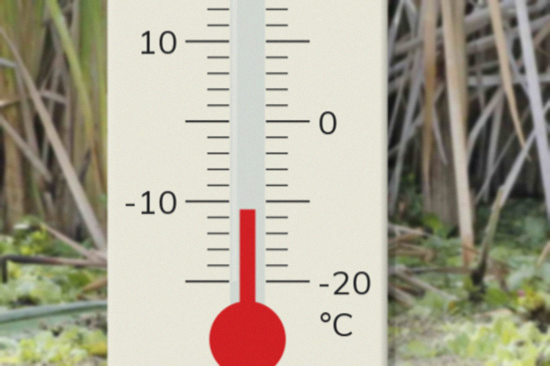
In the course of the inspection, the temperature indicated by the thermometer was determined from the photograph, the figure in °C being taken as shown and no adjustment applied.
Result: -11 °C
